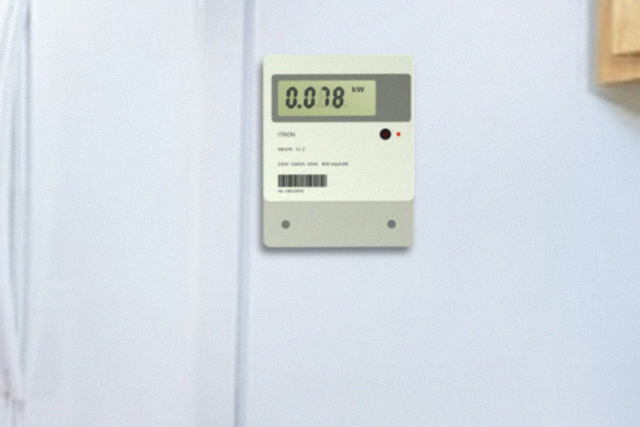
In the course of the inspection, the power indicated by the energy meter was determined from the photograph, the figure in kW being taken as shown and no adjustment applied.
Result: 0.078 kW
